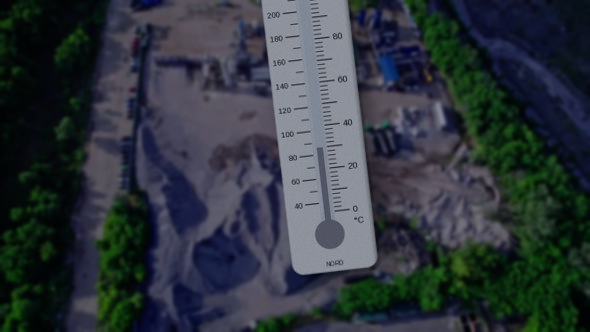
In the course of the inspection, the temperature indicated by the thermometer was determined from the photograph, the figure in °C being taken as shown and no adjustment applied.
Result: 30 °C
